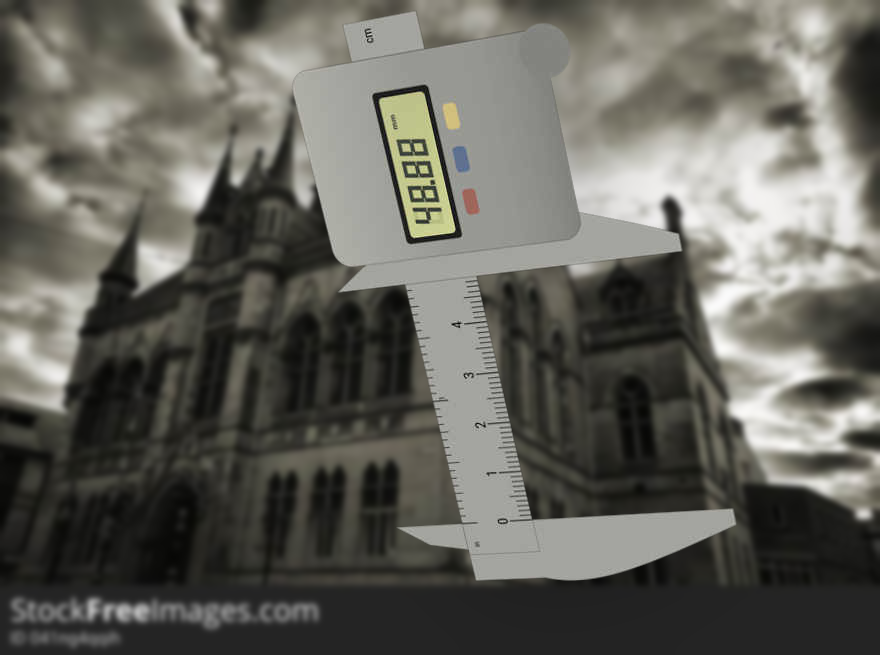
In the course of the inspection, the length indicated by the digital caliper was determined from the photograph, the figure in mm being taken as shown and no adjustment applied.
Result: 48.88 mm
